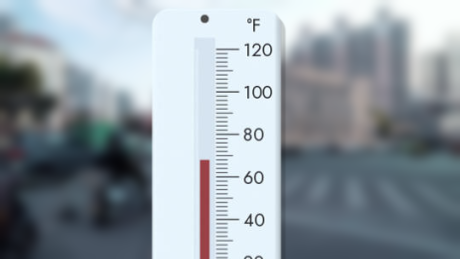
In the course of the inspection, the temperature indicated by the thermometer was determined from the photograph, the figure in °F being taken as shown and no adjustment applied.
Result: 68 °F
